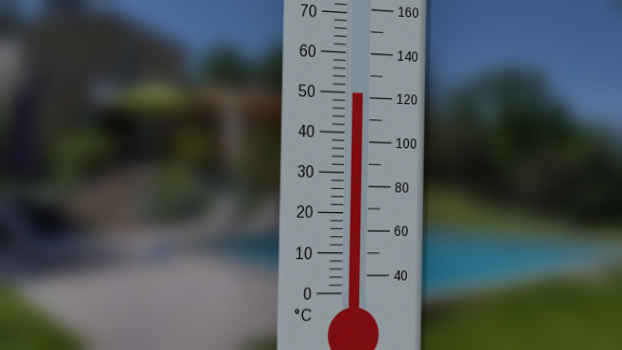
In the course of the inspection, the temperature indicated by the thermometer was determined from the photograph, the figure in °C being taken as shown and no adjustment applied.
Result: 50 °C
